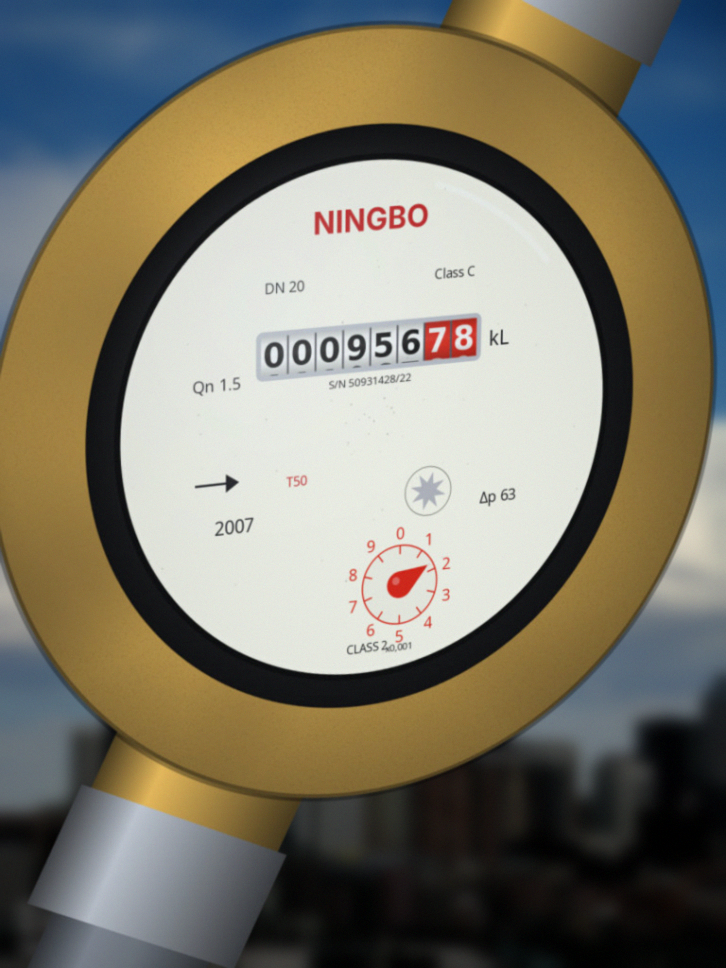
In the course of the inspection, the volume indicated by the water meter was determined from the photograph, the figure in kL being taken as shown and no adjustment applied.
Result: 956.781 kL
